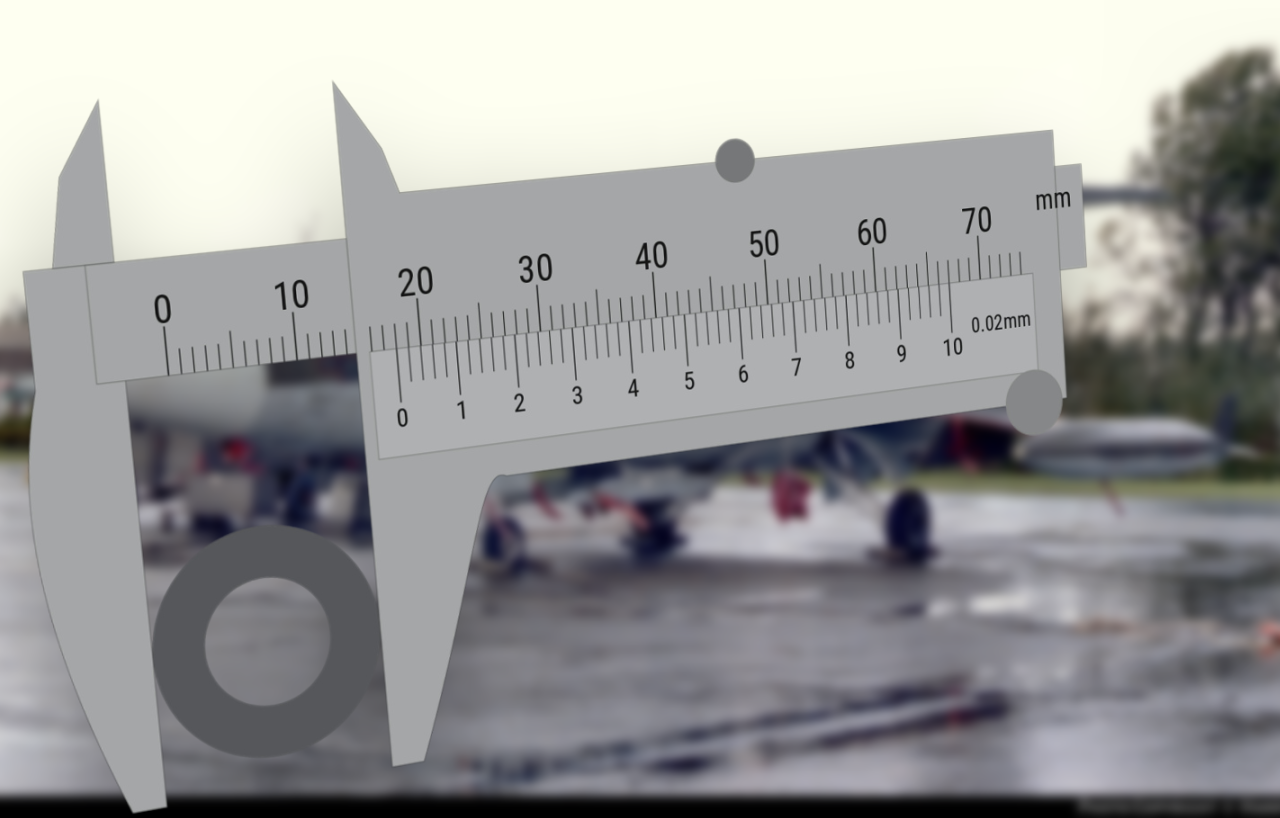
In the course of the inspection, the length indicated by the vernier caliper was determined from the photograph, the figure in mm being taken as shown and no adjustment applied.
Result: 18.0 mm
